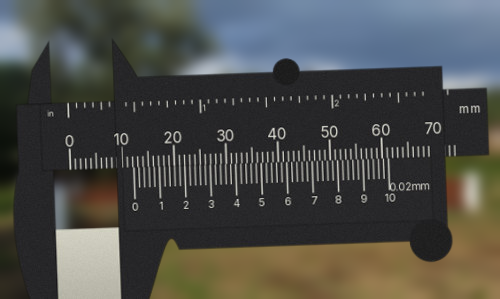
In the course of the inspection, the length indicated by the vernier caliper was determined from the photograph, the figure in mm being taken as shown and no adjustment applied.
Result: 12.2 mm
